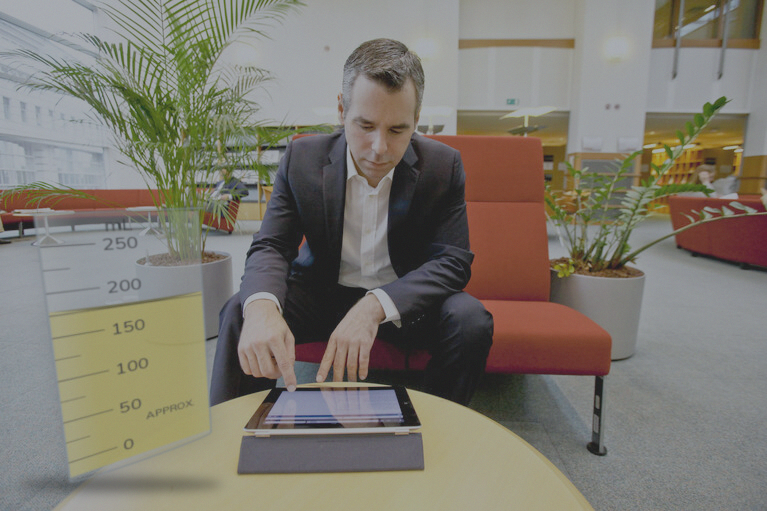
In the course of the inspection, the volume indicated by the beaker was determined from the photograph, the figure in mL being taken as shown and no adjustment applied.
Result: 175 mL
